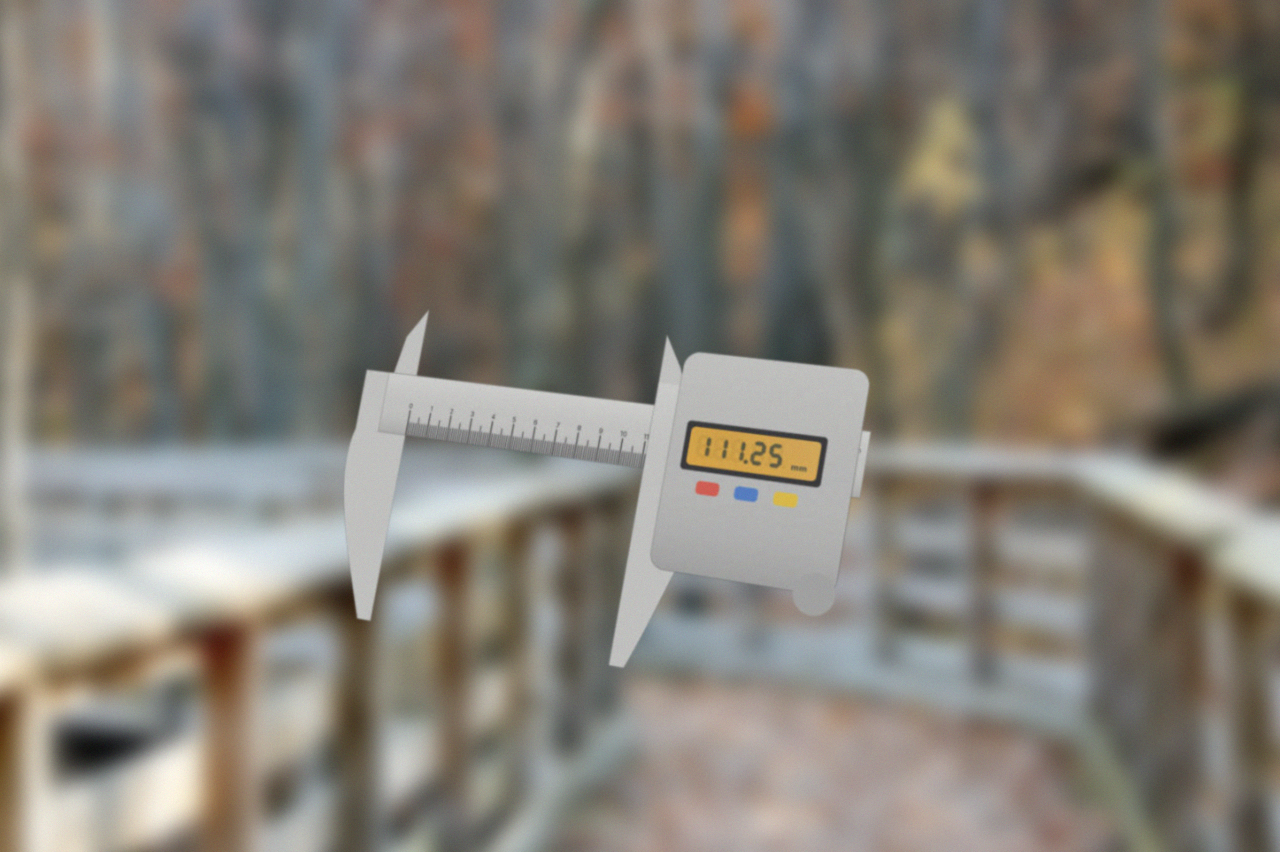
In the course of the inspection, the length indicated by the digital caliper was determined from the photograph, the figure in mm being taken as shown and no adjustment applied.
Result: 111.25 mm
